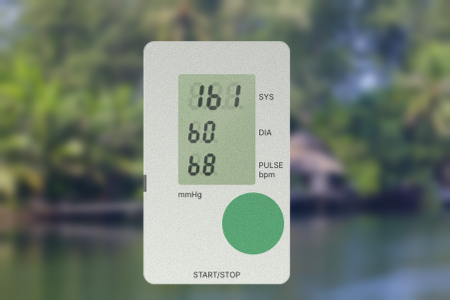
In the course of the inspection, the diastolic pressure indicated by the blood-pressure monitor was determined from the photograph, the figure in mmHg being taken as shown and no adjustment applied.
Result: 60 mmHg
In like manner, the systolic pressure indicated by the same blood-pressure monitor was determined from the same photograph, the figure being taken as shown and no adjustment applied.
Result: 161 mmHg
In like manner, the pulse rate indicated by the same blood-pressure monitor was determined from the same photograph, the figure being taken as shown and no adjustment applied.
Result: 68 bpm
